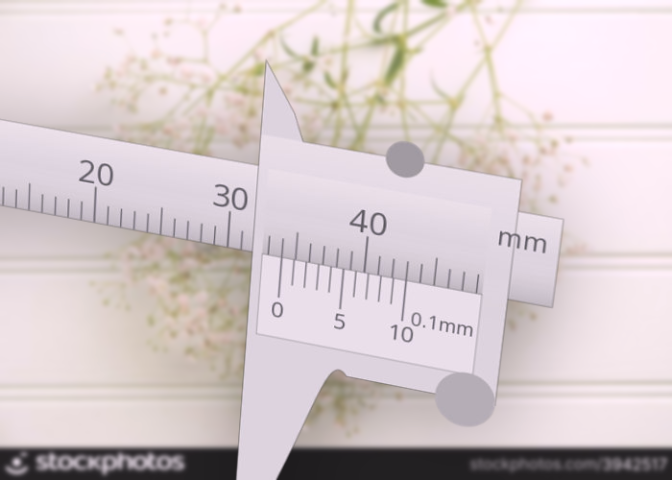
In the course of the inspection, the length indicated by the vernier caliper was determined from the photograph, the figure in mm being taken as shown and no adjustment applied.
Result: 34.0 mm
